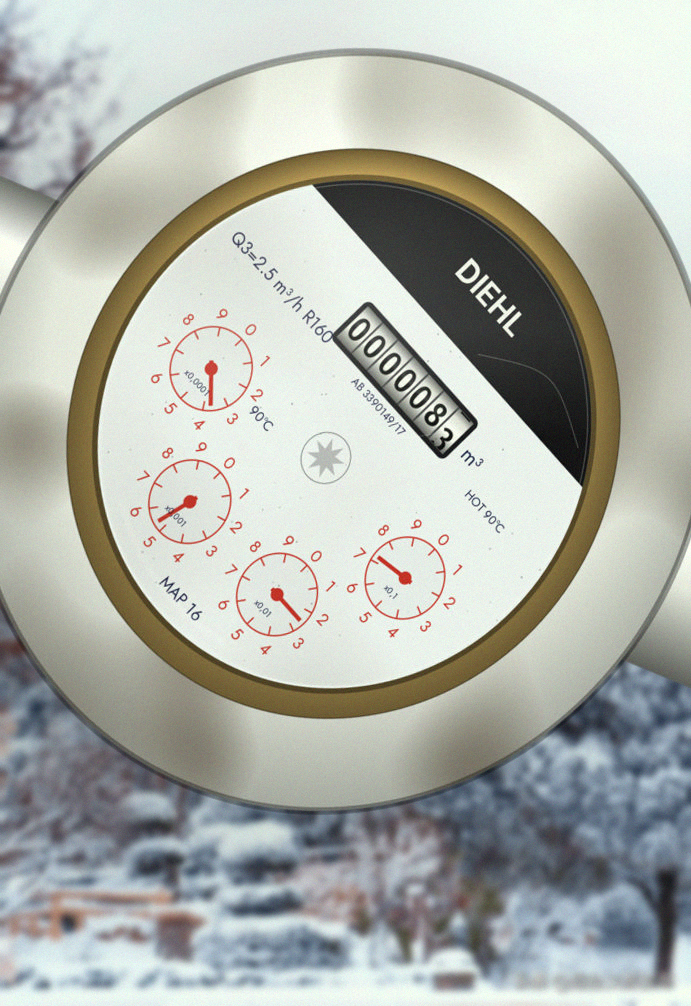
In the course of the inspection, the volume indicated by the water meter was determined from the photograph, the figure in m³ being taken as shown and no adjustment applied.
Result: 82.7253 m³
